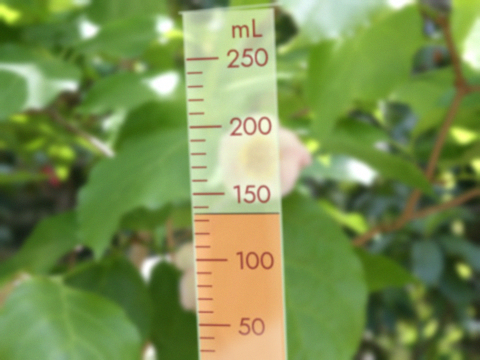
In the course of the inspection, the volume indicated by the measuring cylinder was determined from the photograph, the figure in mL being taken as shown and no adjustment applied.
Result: 135 mL
